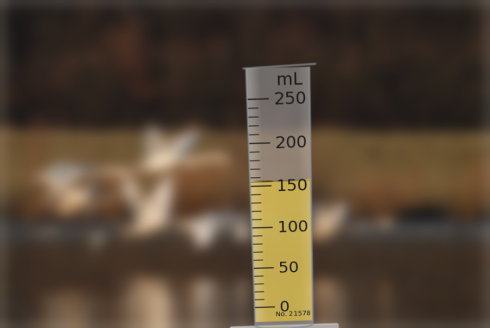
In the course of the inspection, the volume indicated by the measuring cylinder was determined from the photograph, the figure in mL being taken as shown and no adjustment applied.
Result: 155 mL
